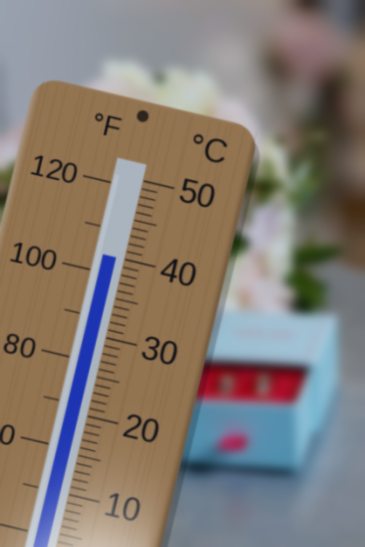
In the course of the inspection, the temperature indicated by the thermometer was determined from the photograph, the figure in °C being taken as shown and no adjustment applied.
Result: 40 °C
